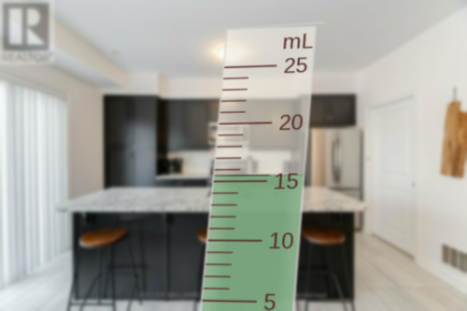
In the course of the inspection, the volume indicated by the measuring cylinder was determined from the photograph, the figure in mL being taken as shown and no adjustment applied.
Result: 15.5 mL
